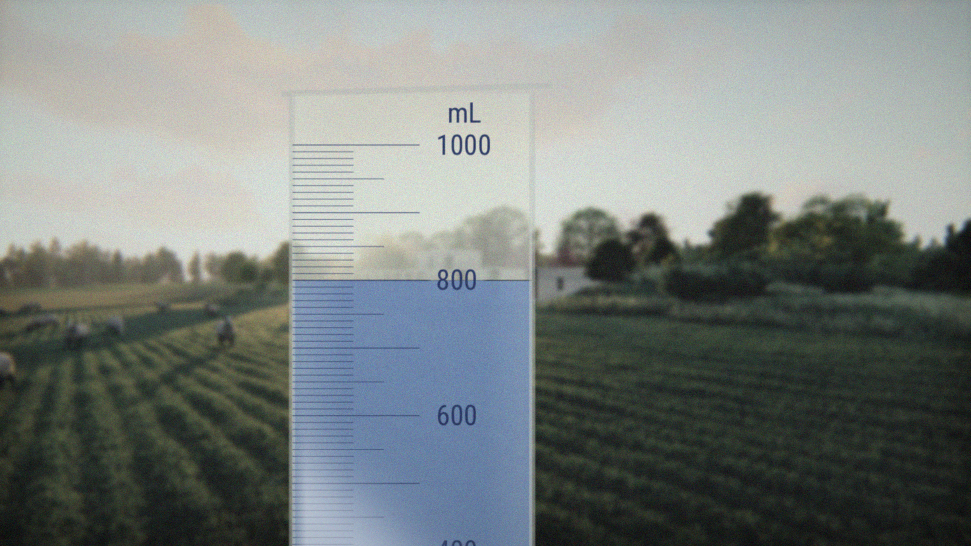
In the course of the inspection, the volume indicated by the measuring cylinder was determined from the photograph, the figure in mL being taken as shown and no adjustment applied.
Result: 800 mL
